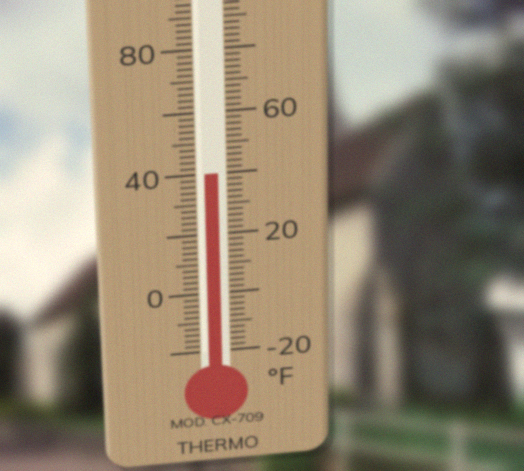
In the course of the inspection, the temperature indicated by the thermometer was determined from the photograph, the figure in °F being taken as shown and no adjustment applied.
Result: 40 °F
